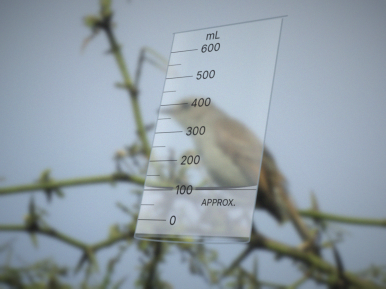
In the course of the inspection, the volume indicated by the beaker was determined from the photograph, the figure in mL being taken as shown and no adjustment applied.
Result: 100 mL
